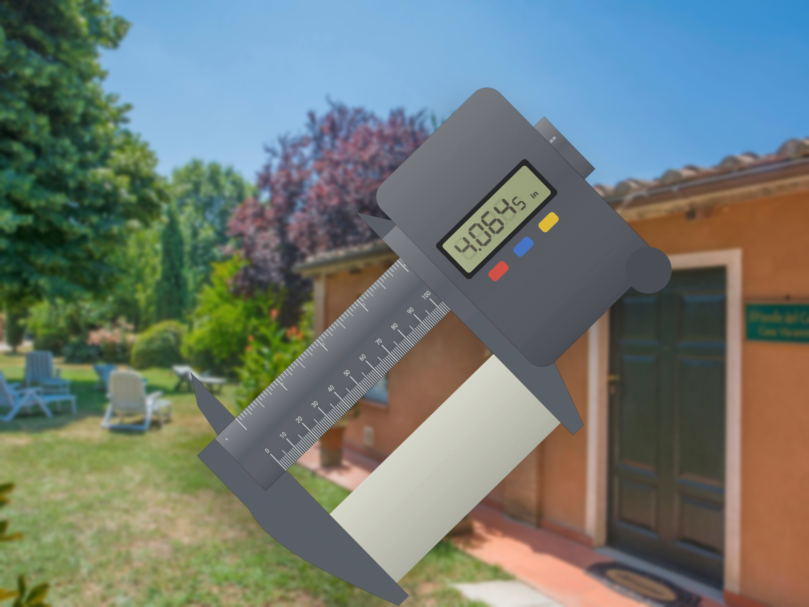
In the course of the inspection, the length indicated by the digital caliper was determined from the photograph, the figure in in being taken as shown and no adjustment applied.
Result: 4.0645 in
